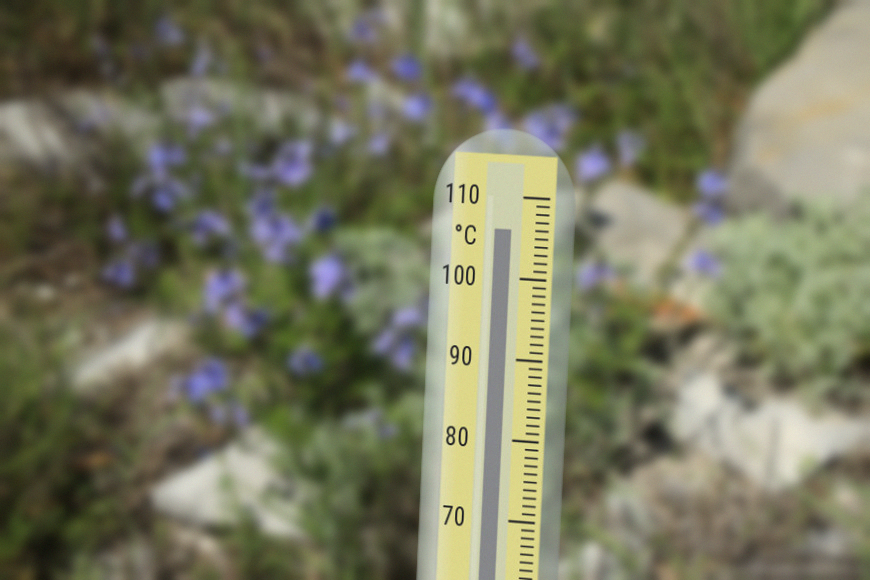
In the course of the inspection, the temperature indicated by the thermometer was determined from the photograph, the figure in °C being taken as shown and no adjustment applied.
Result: 106 °C
